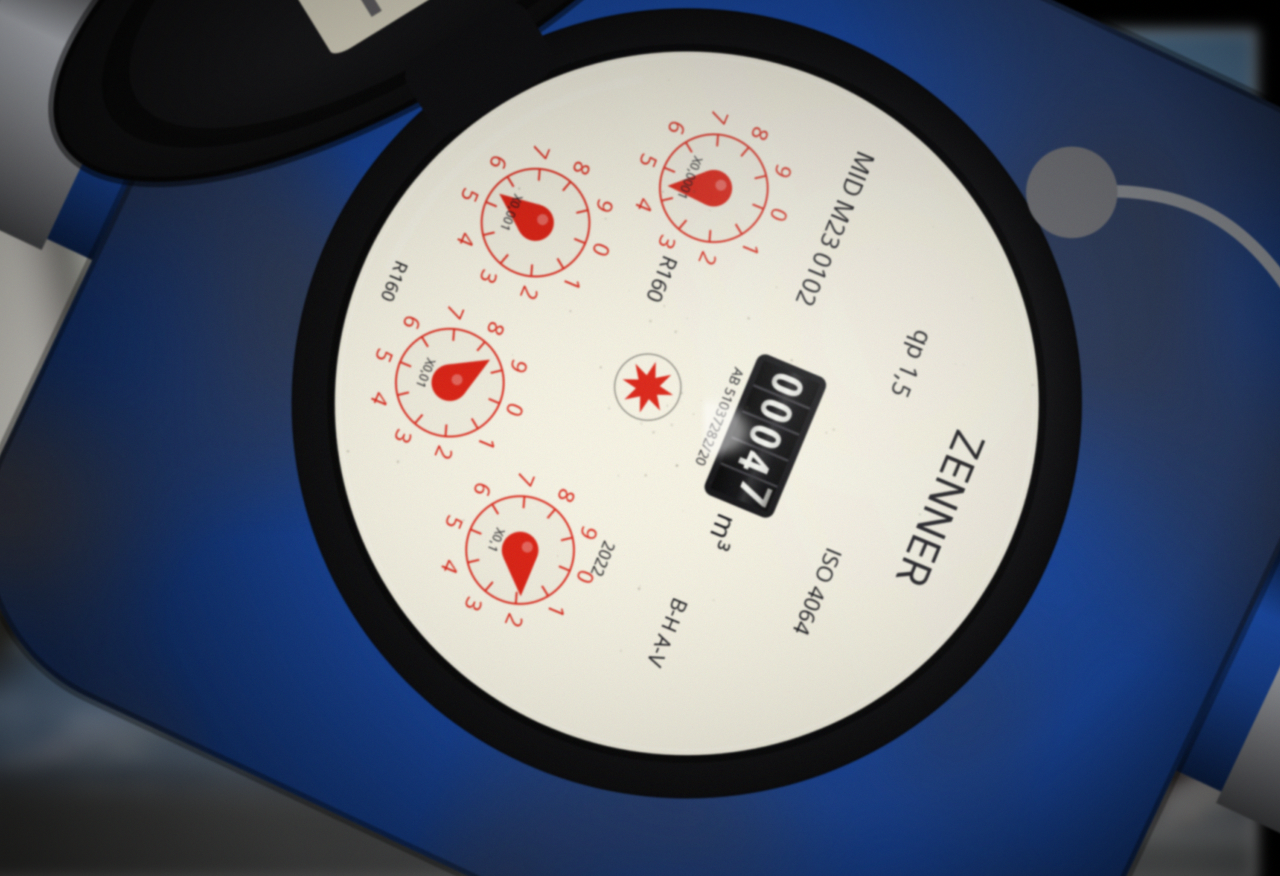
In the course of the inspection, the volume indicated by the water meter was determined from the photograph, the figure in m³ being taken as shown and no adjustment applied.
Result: 47.1854 m³
